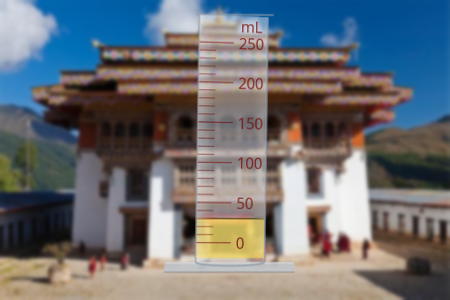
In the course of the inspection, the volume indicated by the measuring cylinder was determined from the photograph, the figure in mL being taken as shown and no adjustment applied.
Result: 30 mL
